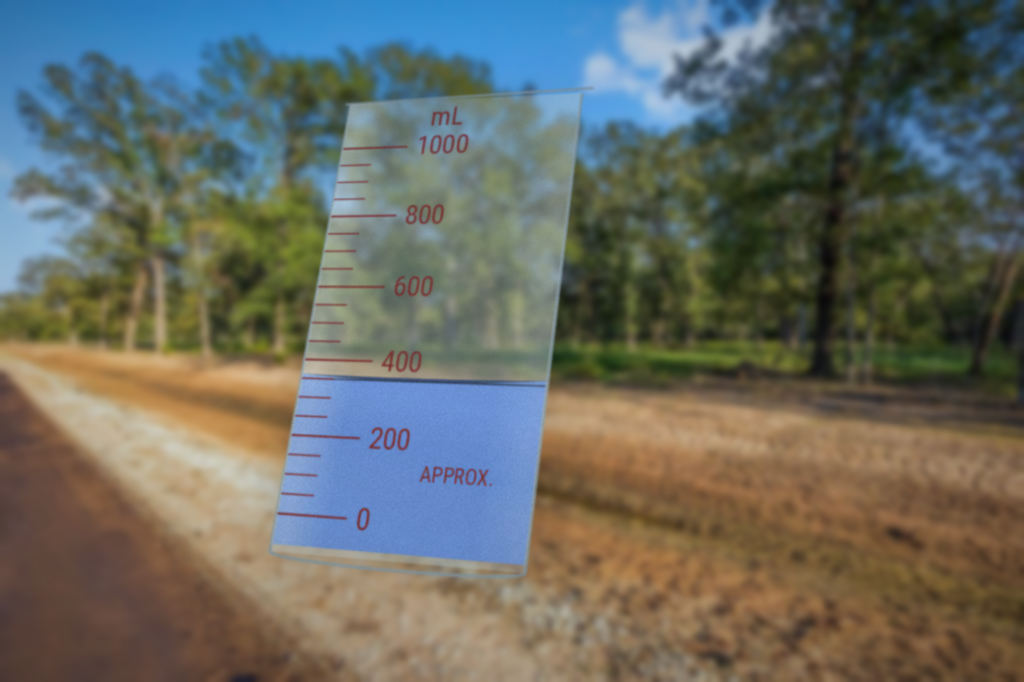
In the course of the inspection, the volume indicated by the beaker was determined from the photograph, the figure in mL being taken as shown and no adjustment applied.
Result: 350 mL
